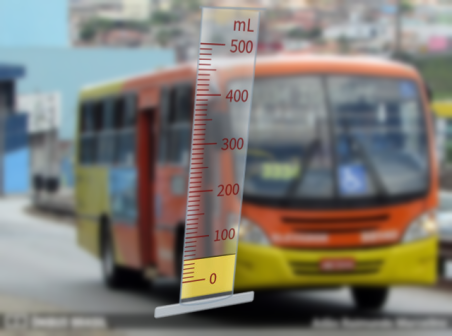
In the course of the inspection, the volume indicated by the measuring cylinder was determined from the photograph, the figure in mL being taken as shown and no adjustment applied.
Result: 50 mL
